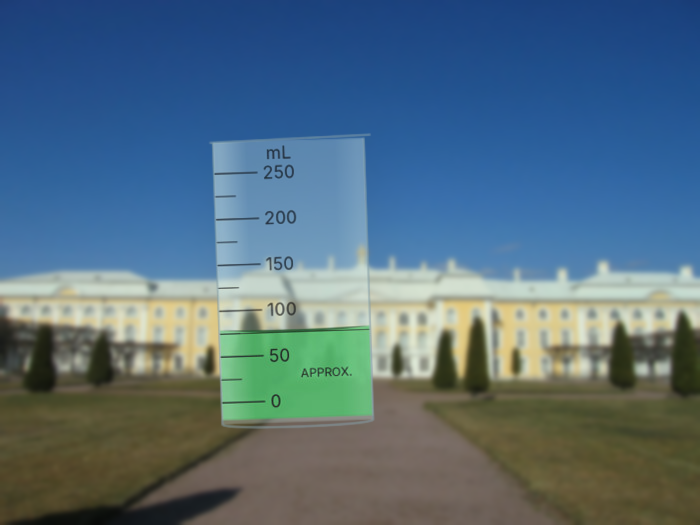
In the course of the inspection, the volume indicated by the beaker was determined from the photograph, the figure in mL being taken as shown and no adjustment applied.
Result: 75 mL
